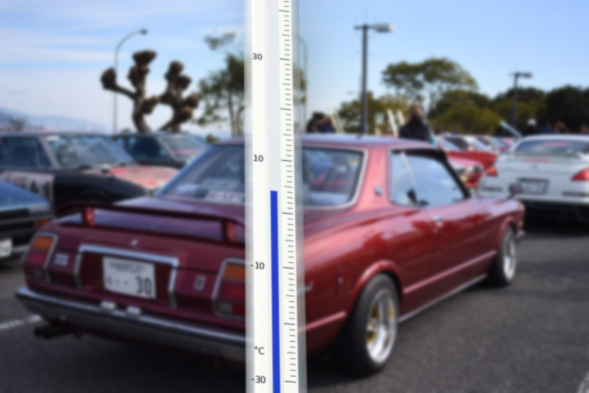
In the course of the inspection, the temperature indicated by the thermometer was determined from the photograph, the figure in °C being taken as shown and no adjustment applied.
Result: 4 °C
